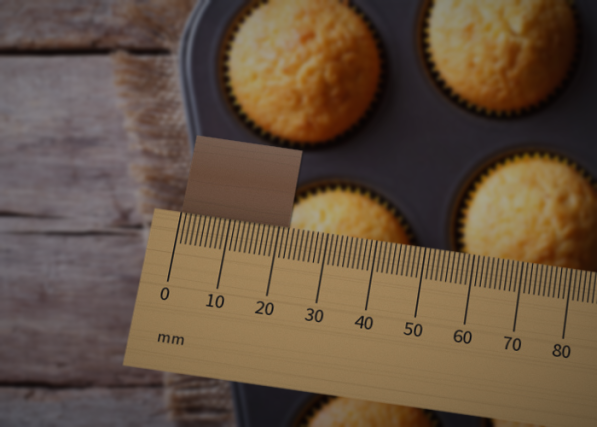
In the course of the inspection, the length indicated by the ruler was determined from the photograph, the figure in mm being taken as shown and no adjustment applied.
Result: 22 mm
